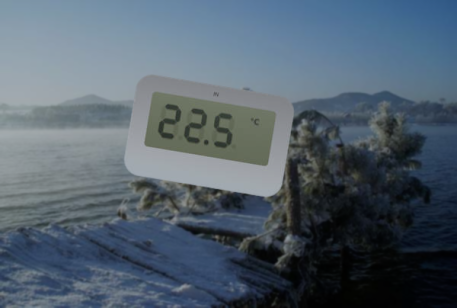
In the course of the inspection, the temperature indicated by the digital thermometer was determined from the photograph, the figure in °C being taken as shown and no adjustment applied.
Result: 22.5 °C
